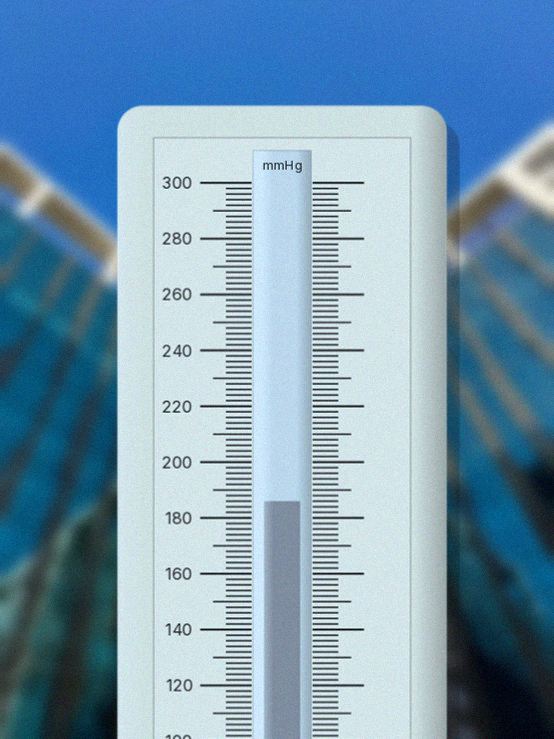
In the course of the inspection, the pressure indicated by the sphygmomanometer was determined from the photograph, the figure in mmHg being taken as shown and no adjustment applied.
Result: 186 mmHg
